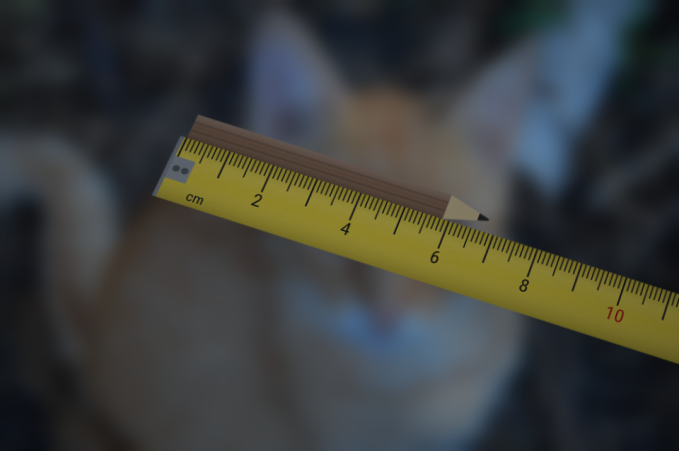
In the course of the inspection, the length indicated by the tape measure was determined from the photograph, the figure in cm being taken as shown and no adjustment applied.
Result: 6.8 cm
